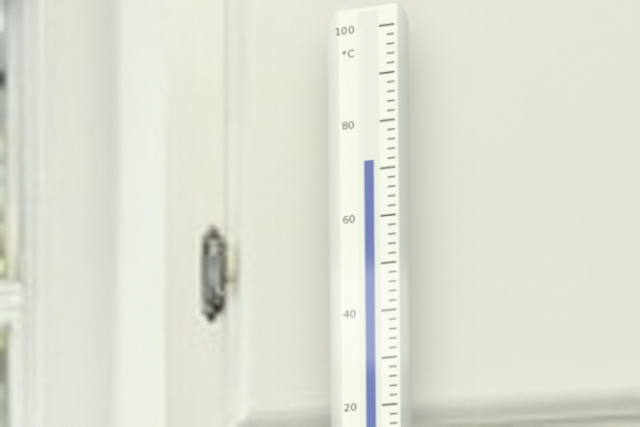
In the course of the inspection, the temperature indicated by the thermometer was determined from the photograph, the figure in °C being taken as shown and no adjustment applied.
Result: 72 °C
